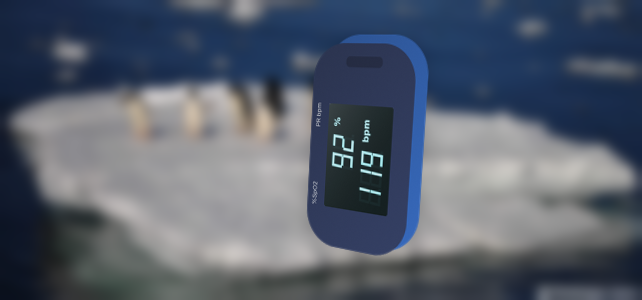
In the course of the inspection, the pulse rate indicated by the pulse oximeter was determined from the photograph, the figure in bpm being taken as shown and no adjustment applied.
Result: 119 bpm
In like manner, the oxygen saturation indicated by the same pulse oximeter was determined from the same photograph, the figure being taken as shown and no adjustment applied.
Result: 92 %
